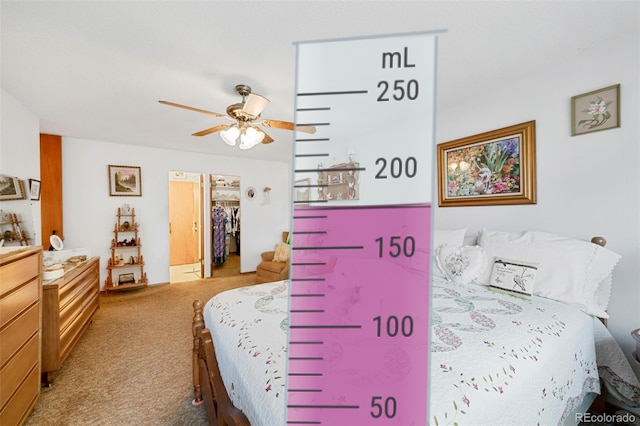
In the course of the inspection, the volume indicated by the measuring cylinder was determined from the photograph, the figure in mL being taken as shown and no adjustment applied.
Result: 175 mL
